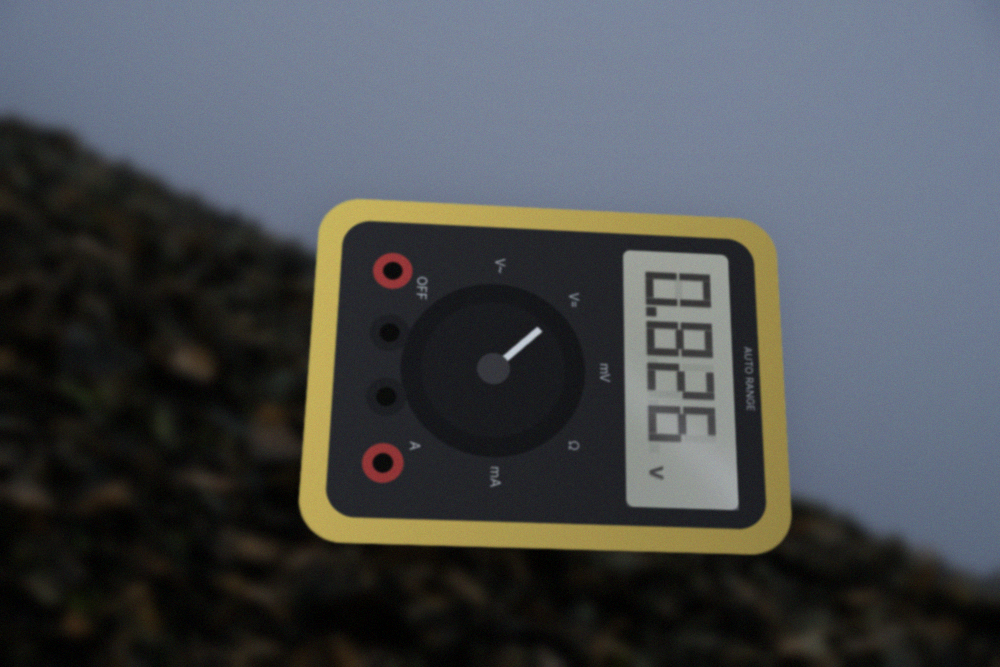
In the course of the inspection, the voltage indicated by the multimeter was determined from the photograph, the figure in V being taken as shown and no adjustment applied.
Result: 0.826 V
